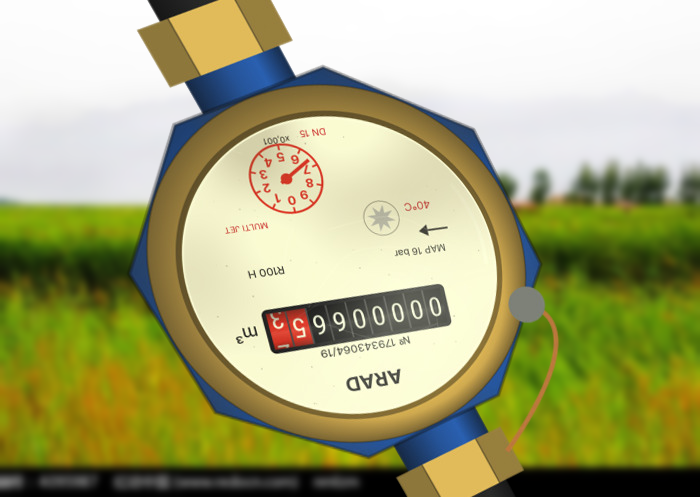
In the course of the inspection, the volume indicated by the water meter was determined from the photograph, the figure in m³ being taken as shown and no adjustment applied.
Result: 66.526 m³
